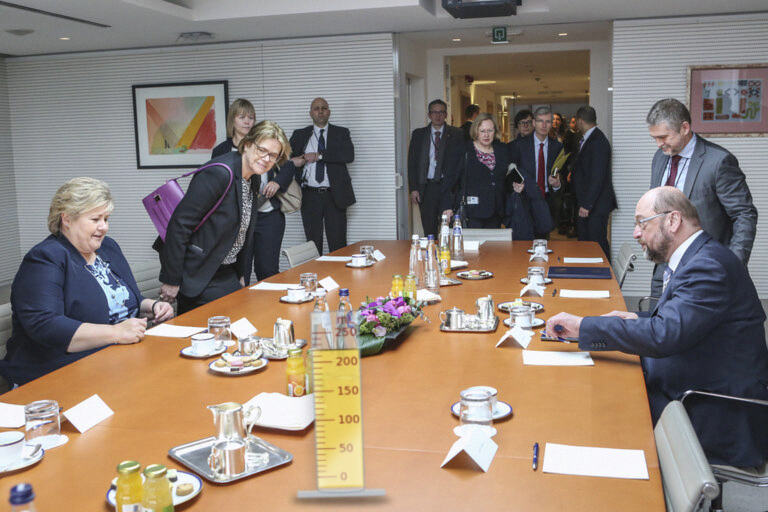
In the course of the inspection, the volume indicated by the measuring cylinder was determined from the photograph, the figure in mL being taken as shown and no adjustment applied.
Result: 220 mL
